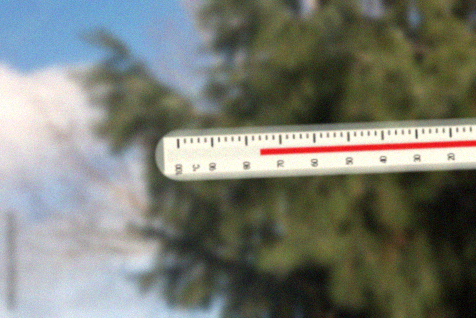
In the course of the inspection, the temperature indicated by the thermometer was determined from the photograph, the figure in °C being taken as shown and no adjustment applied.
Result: 76 °C
